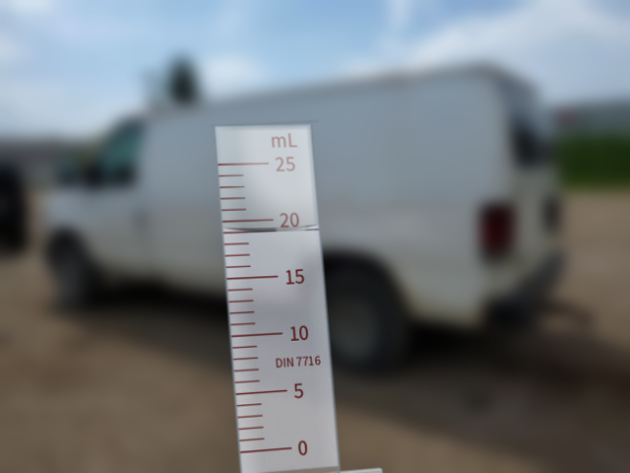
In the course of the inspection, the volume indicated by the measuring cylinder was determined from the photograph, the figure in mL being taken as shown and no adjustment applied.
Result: 19 mL
